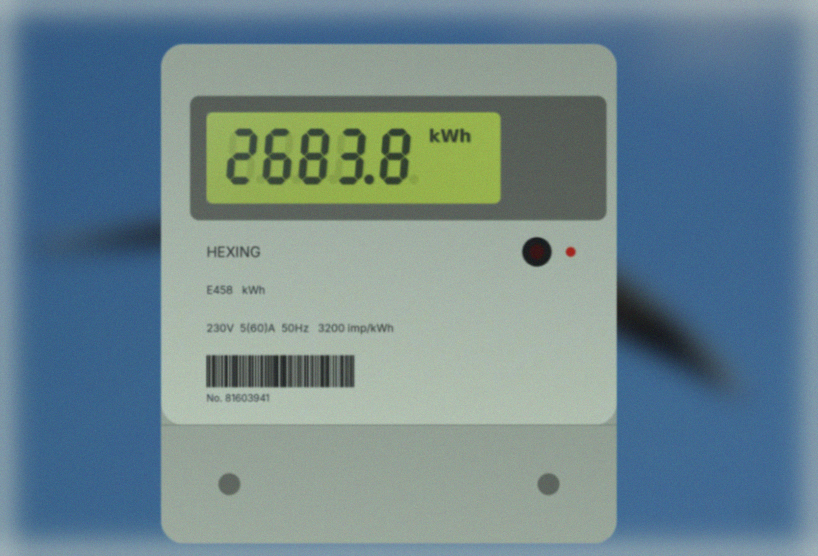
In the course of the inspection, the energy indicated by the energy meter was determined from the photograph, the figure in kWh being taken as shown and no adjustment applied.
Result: 2683.8 kWh
